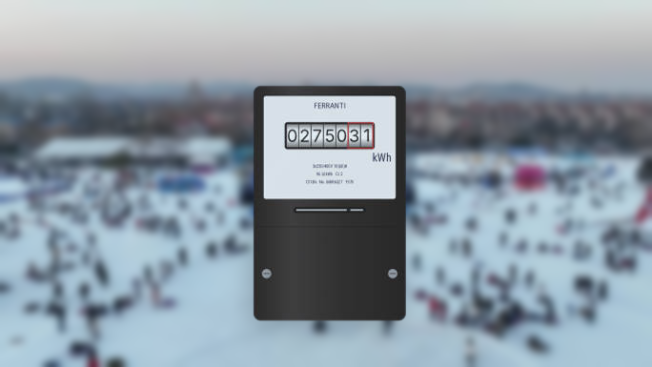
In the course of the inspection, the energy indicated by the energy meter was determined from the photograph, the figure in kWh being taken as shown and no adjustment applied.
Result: 2750.31 kWh
